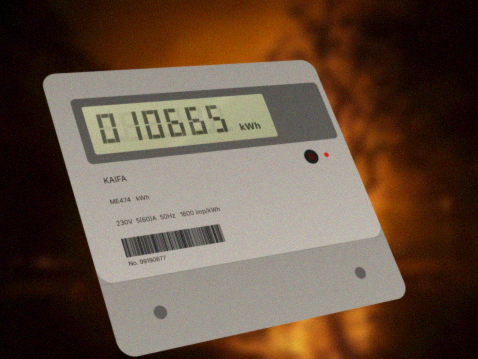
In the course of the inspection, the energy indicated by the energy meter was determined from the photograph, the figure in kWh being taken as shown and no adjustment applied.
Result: 10665 kWh
